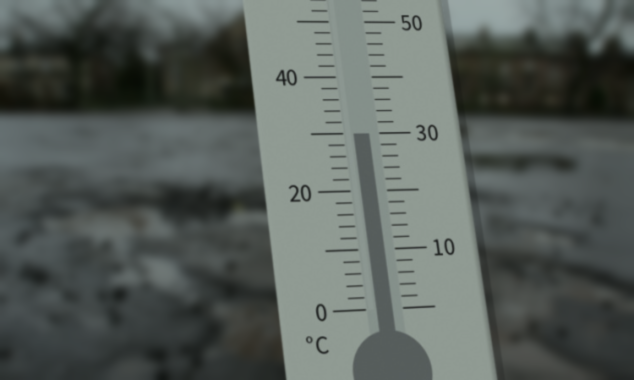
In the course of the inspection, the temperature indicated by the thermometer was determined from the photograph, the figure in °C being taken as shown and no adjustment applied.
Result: 30 °C
